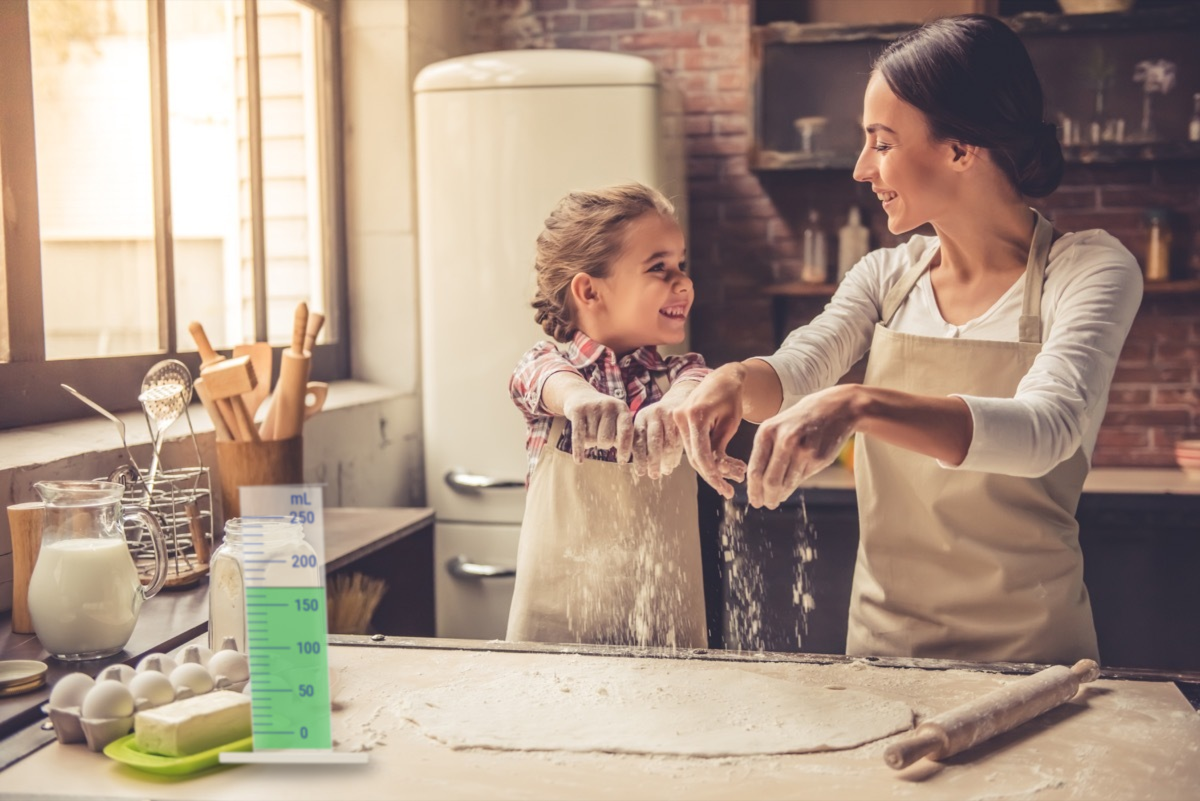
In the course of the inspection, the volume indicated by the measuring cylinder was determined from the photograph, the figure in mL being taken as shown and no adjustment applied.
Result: 170 mL
